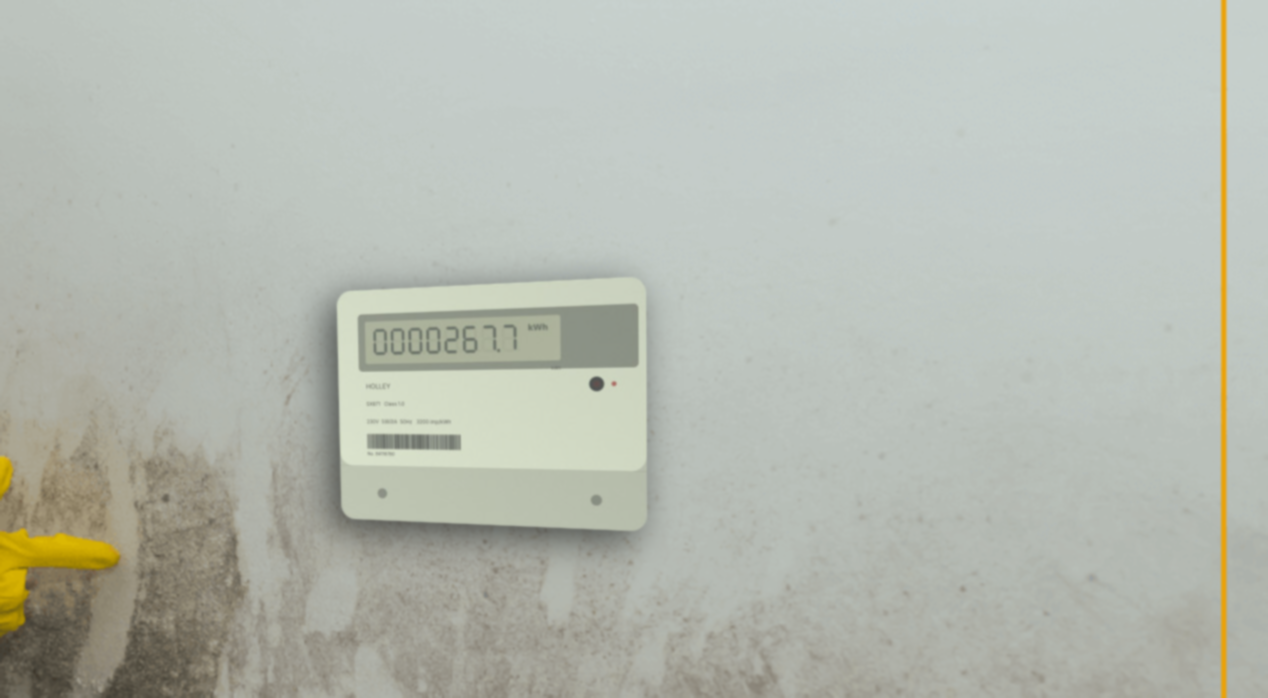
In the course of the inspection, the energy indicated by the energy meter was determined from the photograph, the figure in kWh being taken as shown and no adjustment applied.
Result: 267.7 kWh
